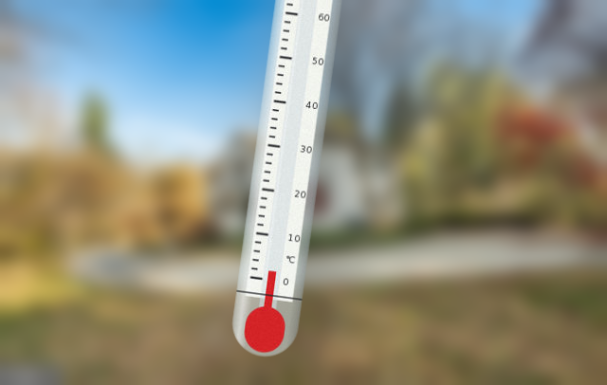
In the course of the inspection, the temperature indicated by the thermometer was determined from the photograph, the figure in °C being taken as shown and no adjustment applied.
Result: 2 °C
